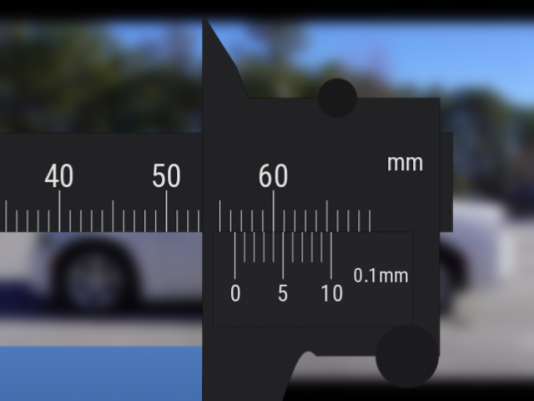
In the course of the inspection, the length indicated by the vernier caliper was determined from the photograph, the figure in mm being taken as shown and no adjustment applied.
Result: 56.4 mm
